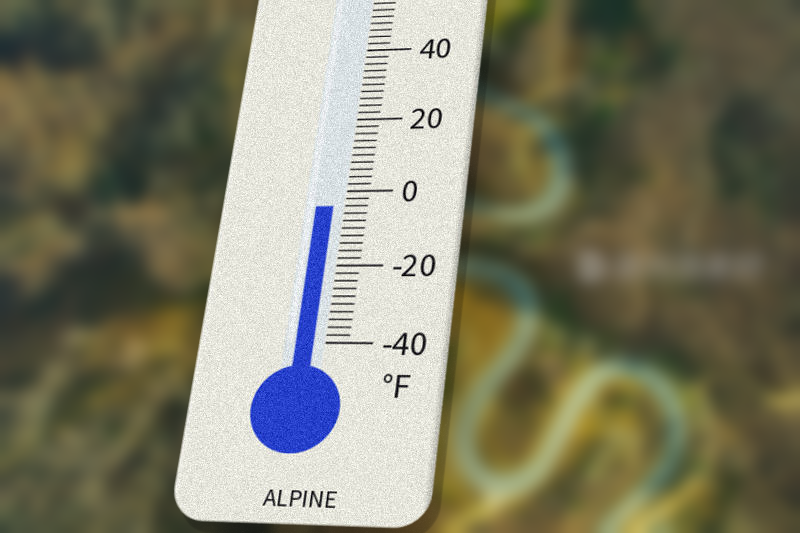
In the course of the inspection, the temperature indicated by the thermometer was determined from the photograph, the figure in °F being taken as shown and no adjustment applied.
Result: -4 °F
